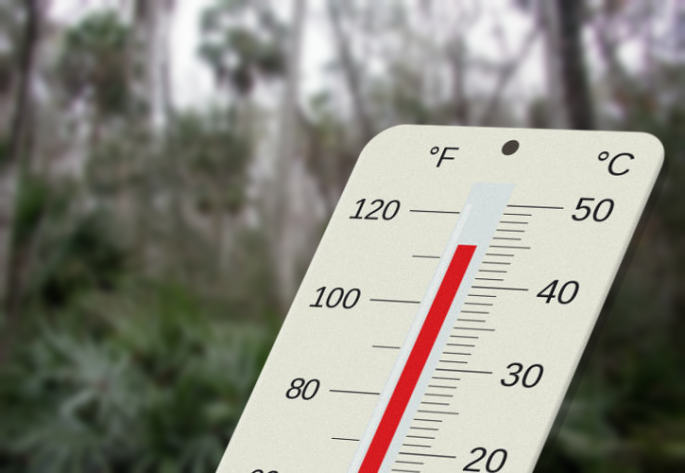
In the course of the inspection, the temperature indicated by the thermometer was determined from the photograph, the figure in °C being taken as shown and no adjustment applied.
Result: 45 °C
